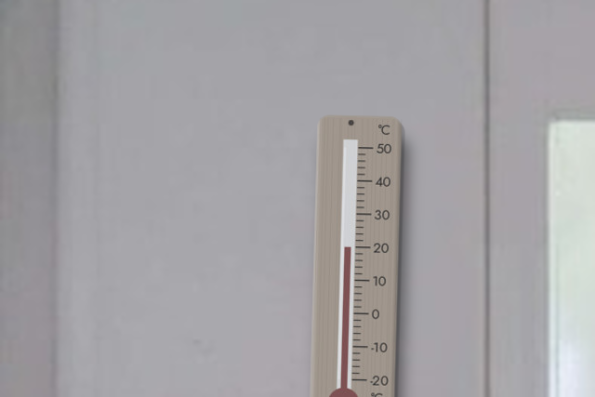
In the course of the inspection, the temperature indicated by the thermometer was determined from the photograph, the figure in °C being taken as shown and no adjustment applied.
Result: 20 °C
